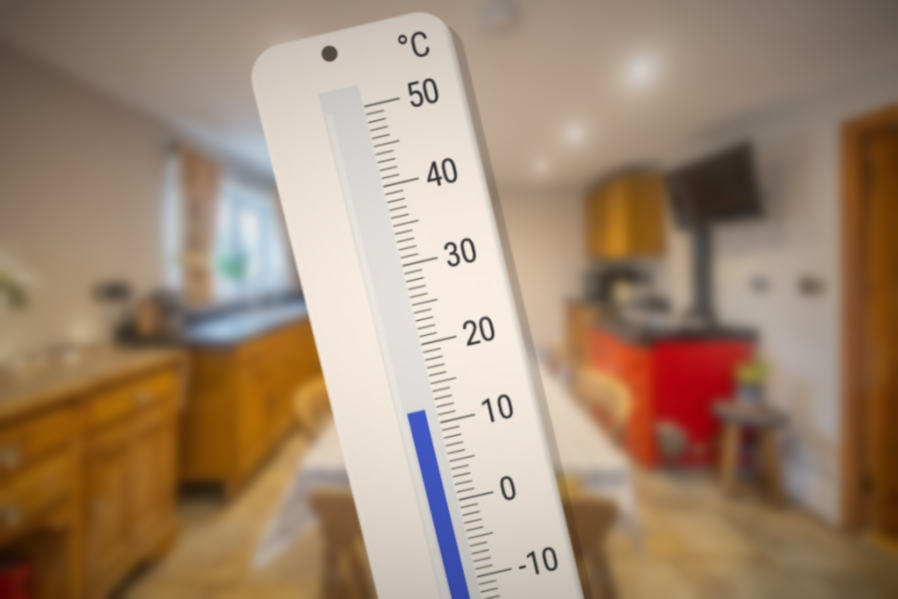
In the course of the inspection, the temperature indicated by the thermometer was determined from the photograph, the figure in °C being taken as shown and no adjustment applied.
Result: 12 °C
